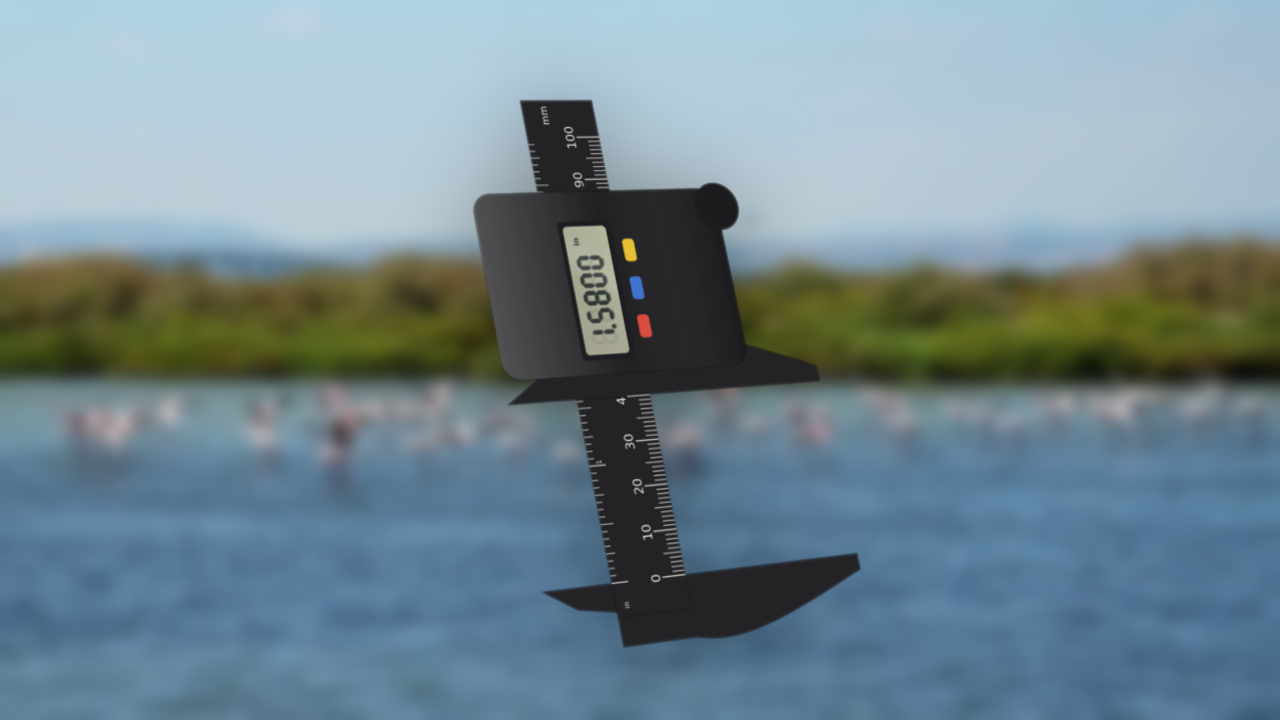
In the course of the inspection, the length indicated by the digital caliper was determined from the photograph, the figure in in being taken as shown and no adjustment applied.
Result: 1.5800 in
